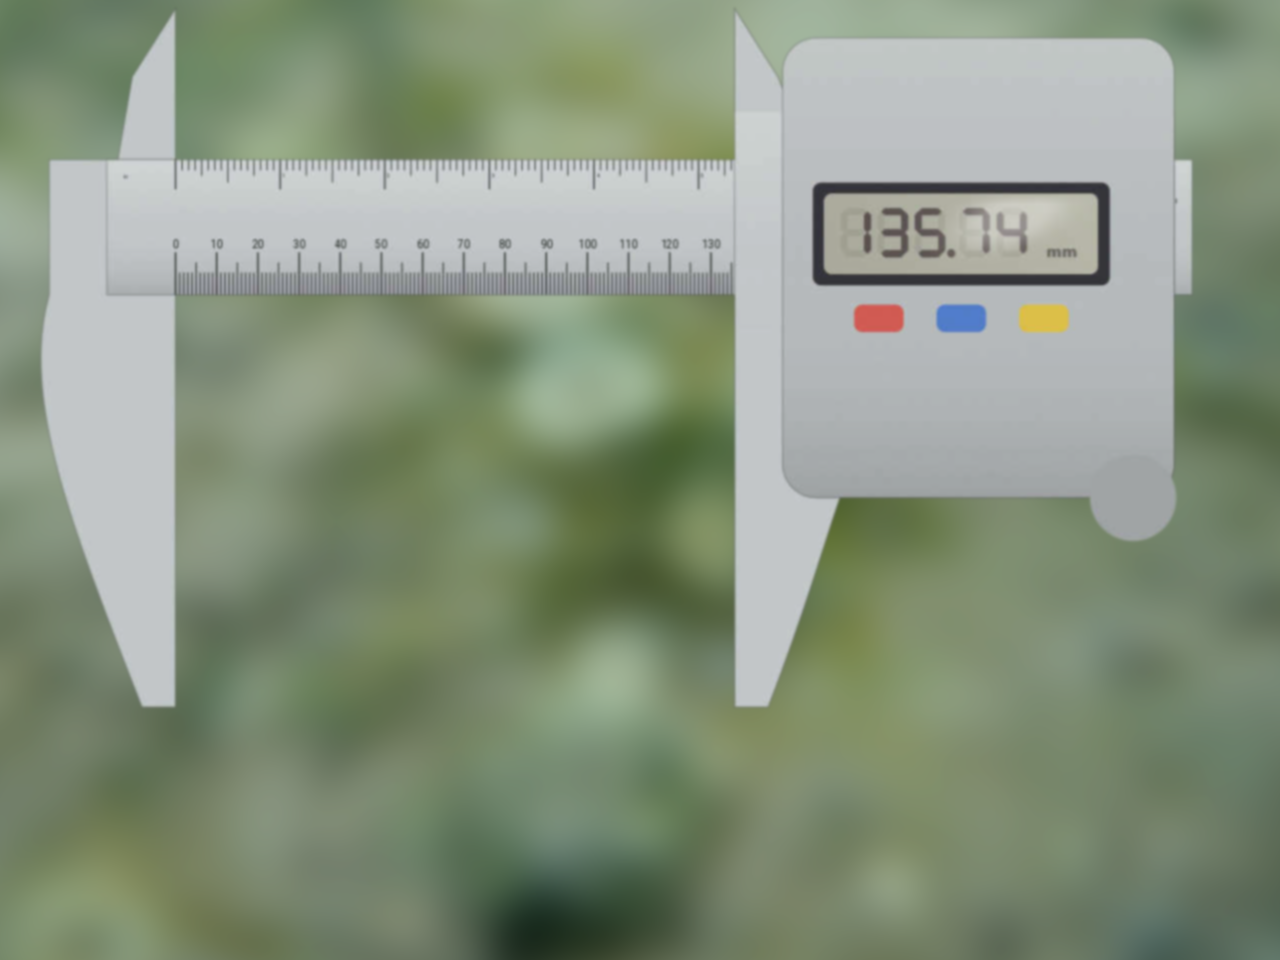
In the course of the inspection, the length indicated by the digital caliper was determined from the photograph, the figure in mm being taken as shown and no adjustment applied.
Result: 135.74 mm
